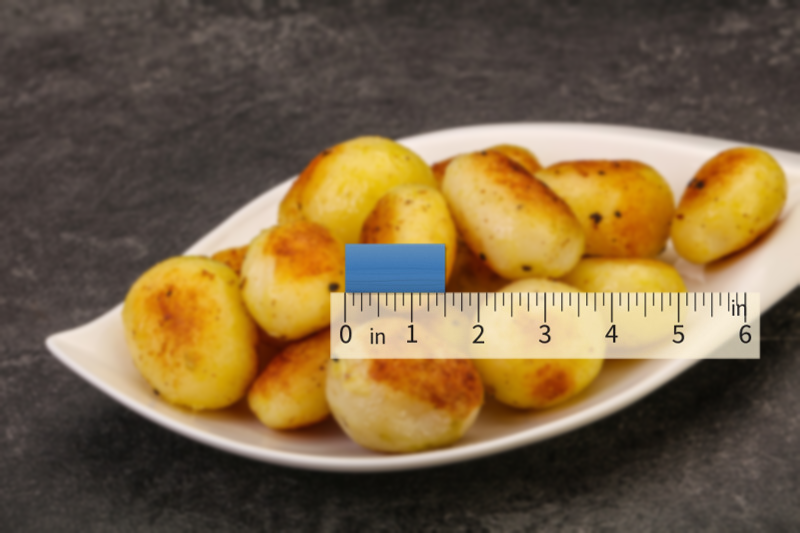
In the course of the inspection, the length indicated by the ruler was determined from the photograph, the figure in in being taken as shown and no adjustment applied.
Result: 1.5 in
